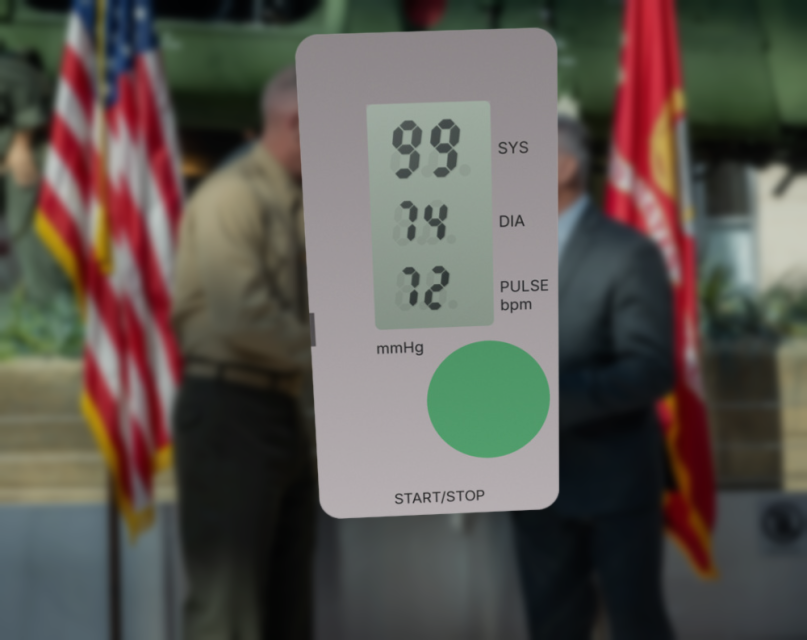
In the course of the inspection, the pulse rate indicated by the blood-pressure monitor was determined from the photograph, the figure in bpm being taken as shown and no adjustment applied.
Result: 72 bpm
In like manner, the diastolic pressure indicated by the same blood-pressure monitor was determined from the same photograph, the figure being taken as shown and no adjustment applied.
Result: 74 mmHg
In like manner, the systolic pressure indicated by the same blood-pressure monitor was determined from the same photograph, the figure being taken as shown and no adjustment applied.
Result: 99 mmHg
